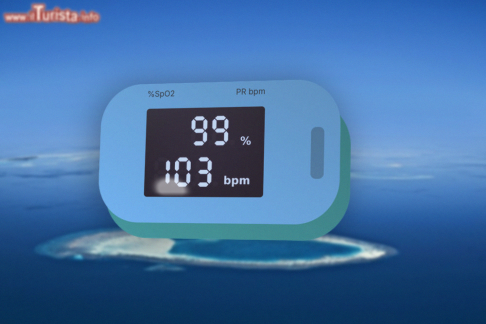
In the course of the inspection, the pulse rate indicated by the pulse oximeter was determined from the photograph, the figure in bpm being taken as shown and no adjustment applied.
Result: 103 bpm
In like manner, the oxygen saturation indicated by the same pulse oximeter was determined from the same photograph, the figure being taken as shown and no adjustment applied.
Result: 99 %
